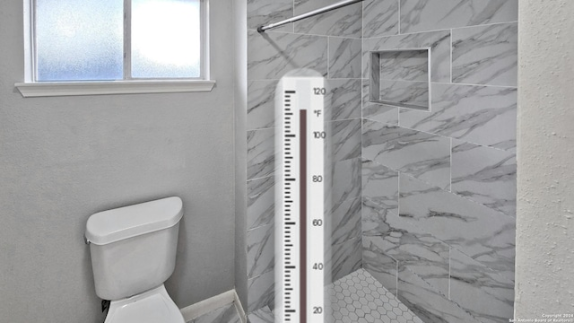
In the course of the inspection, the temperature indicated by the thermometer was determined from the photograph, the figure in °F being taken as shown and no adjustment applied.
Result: 112 °F
